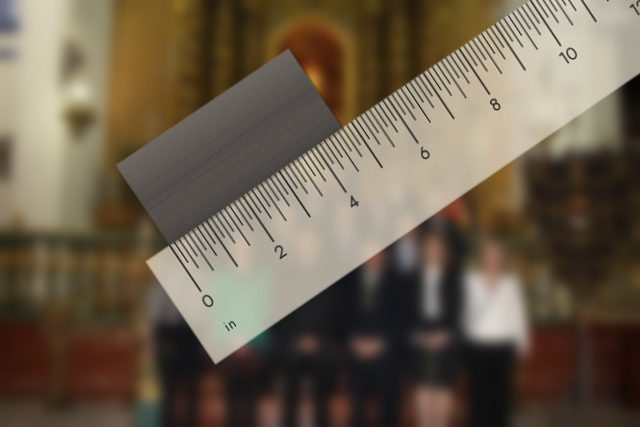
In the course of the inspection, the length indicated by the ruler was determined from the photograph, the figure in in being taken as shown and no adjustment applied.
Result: 4.75 in
